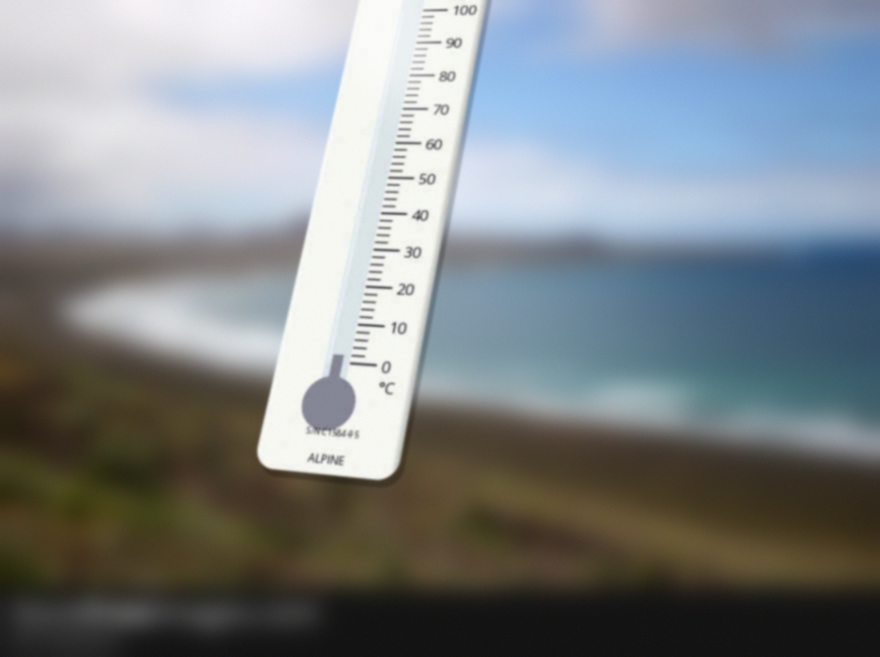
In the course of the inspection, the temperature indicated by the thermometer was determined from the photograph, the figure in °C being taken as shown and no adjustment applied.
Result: 2 °C
